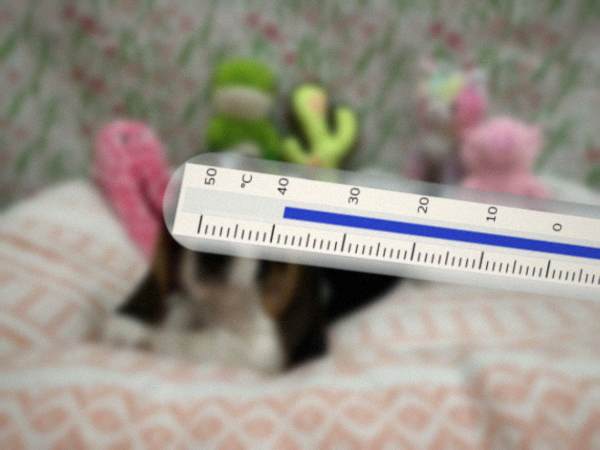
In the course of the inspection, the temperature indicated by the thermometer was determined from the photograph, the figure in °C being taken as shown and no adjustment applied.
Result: 39 °C
